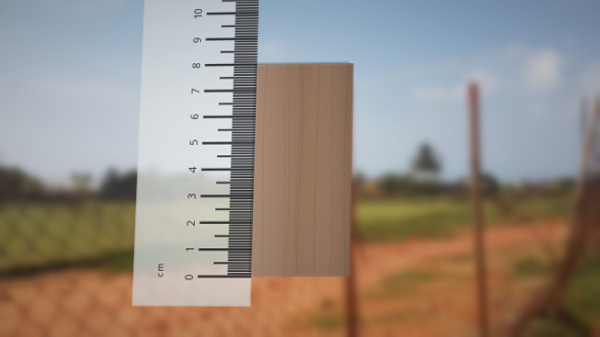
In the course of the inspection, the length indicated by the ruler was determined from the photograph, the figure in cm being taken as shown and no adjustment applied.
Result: 8 cm
